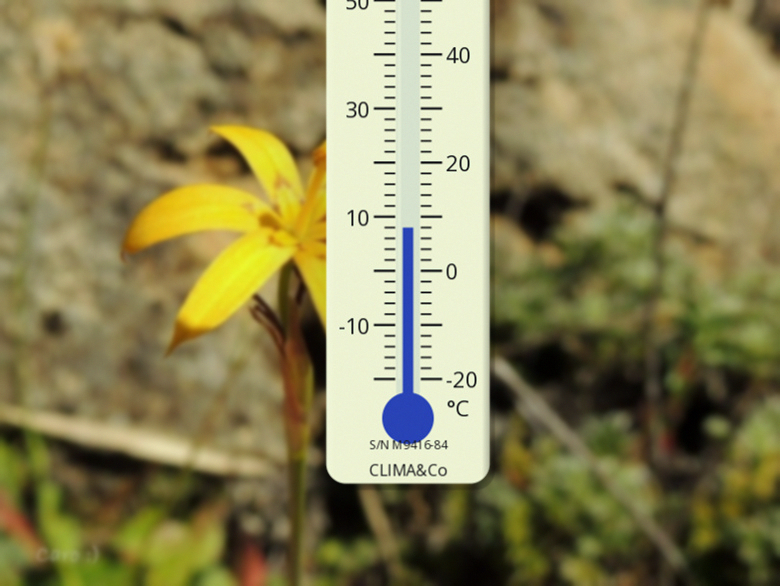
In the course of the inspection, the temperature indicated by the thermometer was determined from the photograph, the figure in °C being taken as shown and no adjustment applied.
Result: 8 °C
